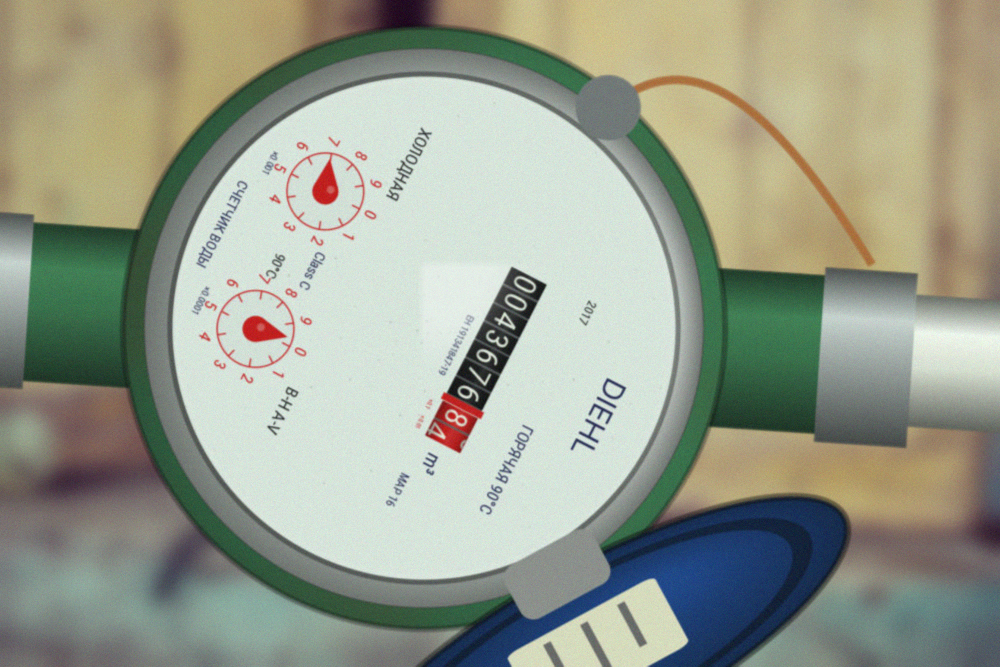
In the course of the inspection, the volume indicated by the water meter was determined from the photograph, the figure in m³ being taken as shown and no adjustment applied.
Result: 43676.8369 m³
